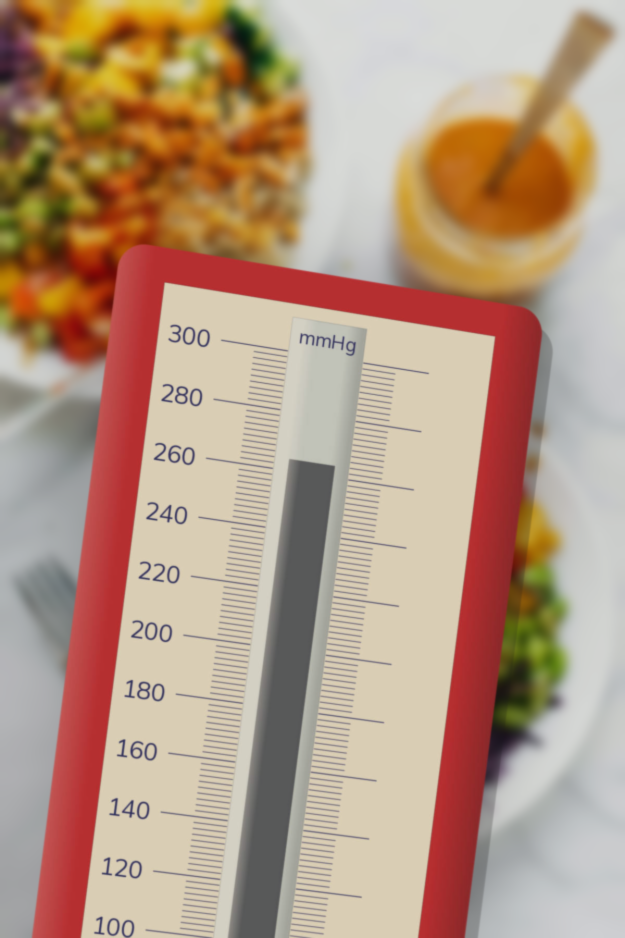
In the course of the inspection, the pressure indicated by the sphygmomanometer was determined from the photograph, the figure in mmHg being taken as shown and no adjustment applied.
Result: 264 mmHg
